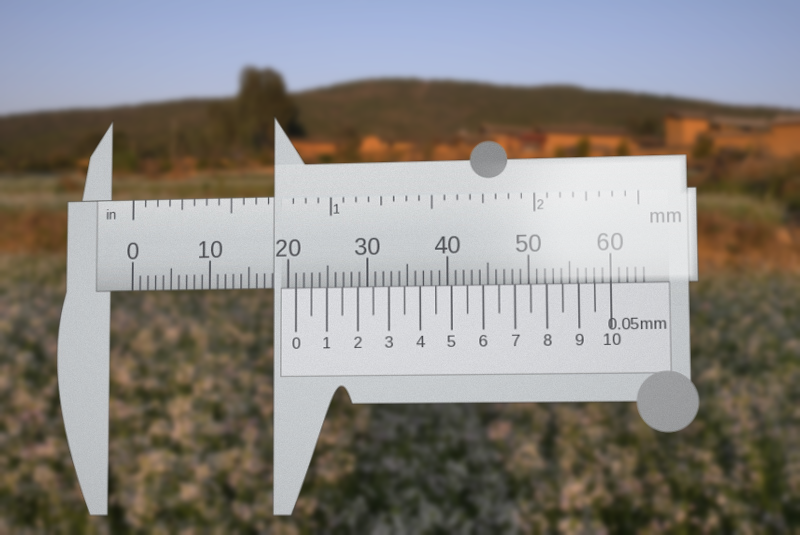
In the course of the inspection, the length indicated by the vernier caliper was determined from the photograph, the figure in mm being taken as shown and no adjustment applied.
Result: 21.0 mm
